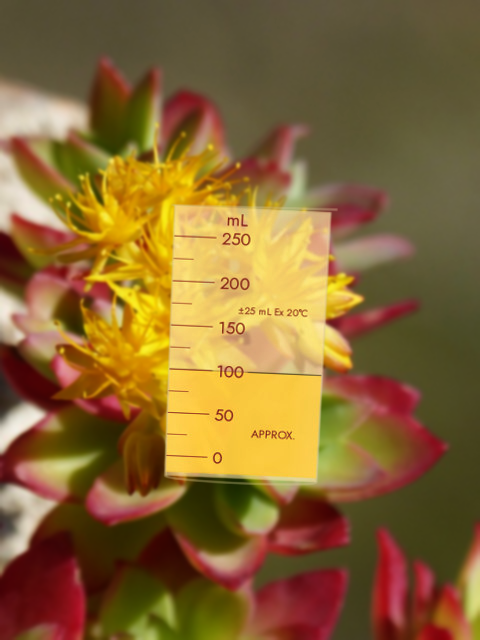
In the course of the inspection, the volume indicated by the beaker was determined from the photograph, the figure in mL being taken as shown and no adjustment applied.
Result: 100 mL
